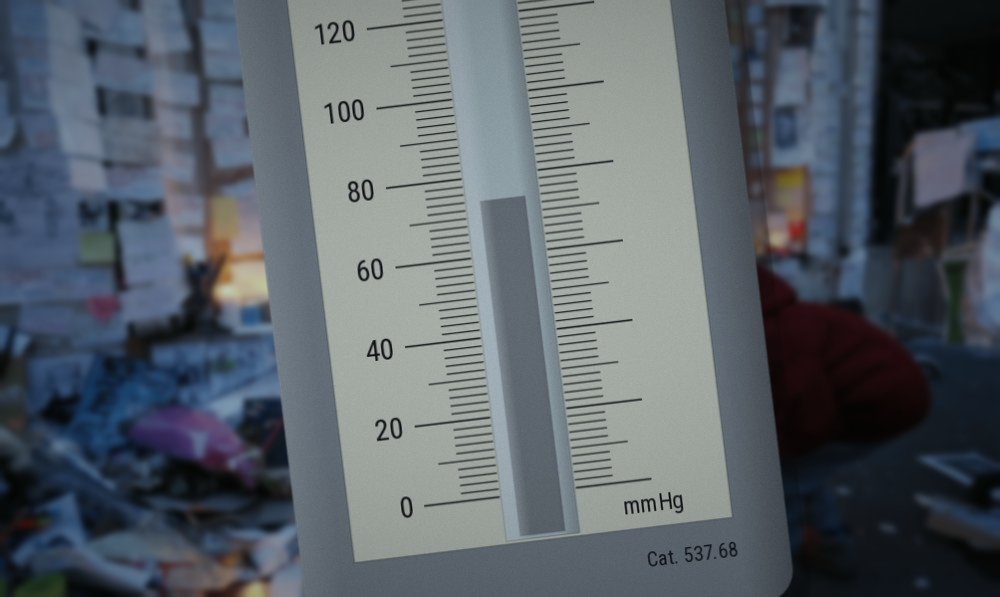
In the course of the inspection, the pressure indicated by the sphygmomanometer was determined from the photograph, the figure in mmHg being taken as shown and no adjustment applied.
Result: 74 mmHg
